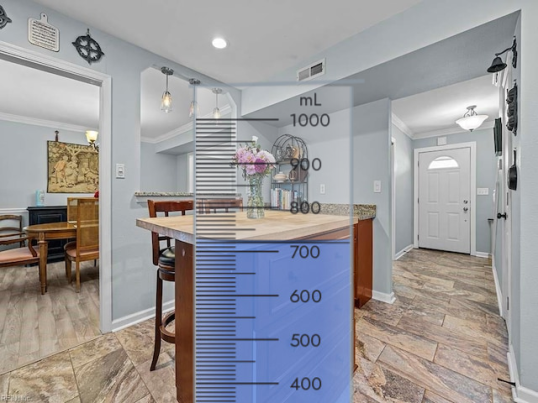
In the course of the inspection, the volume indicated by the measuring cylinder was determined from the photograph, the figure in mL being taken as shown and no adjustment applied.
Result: 720 mL
